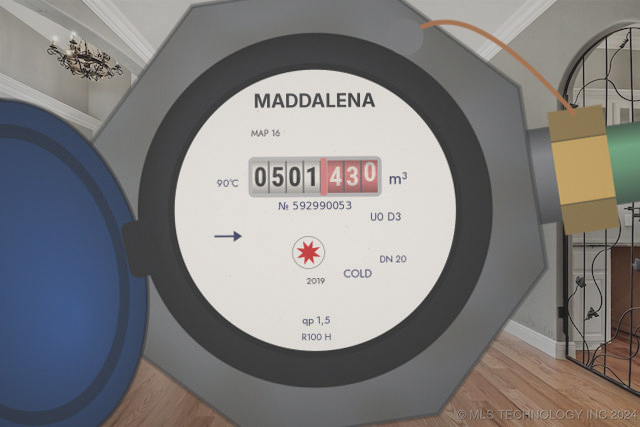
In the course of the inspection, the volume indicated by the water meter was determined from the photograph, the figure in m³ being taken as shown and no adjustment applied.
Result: 501.430 m³
